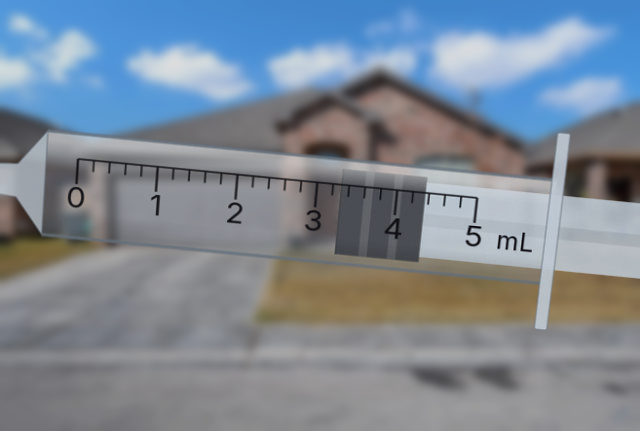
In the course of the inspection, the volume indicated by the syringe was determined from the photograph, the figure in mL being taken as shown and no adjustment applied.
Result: 3.3 mL
